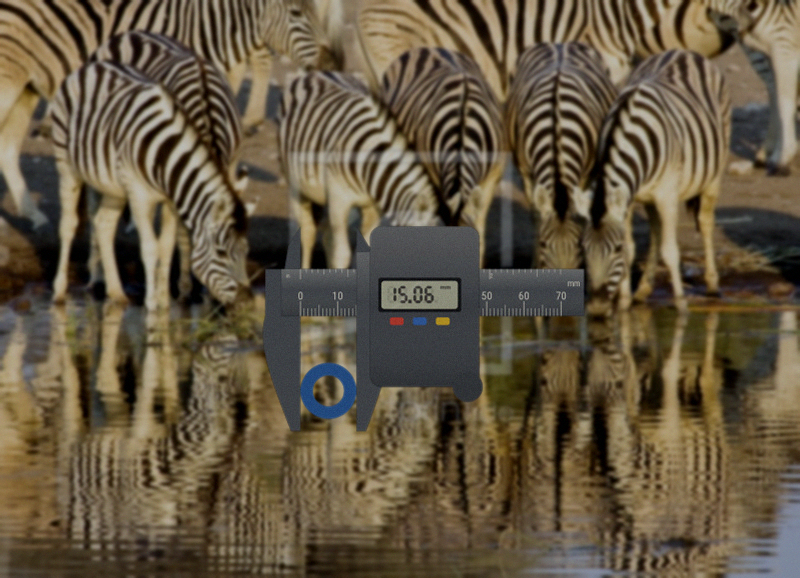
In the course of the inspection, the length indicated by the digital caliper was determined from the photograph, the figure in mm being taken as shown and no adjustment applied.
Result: 15.06 mm
